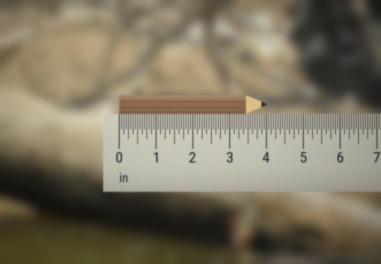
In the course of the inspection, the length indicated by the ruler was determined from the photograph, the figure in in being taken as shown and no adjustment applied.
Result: 4 in
